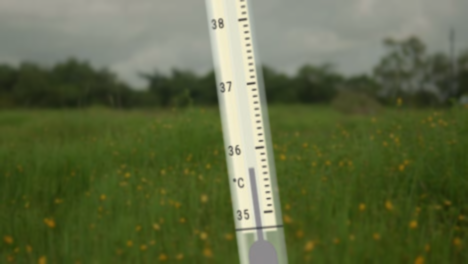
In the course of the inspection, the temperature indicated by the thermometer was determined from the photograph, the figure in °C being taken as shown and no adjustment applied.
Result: 35.7 °C
